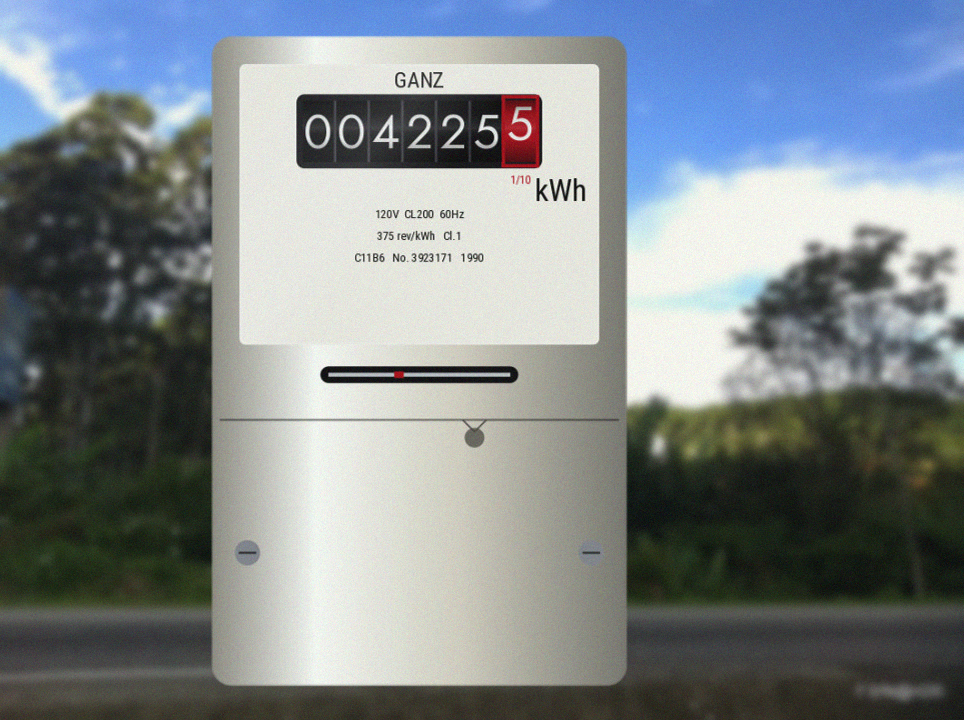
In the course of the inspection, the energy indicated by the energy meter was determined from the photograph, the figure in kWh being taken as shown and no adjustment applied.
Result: 4225.5 kWh
